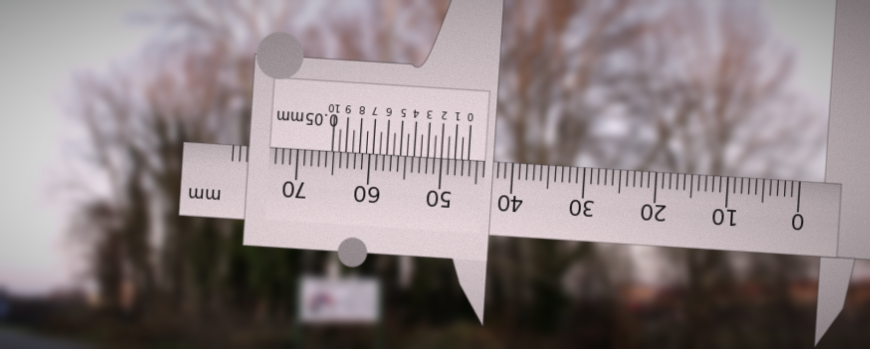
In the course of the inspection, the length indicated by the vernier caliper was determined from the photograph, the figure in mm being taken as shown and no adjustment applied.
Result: 46.2 mm
